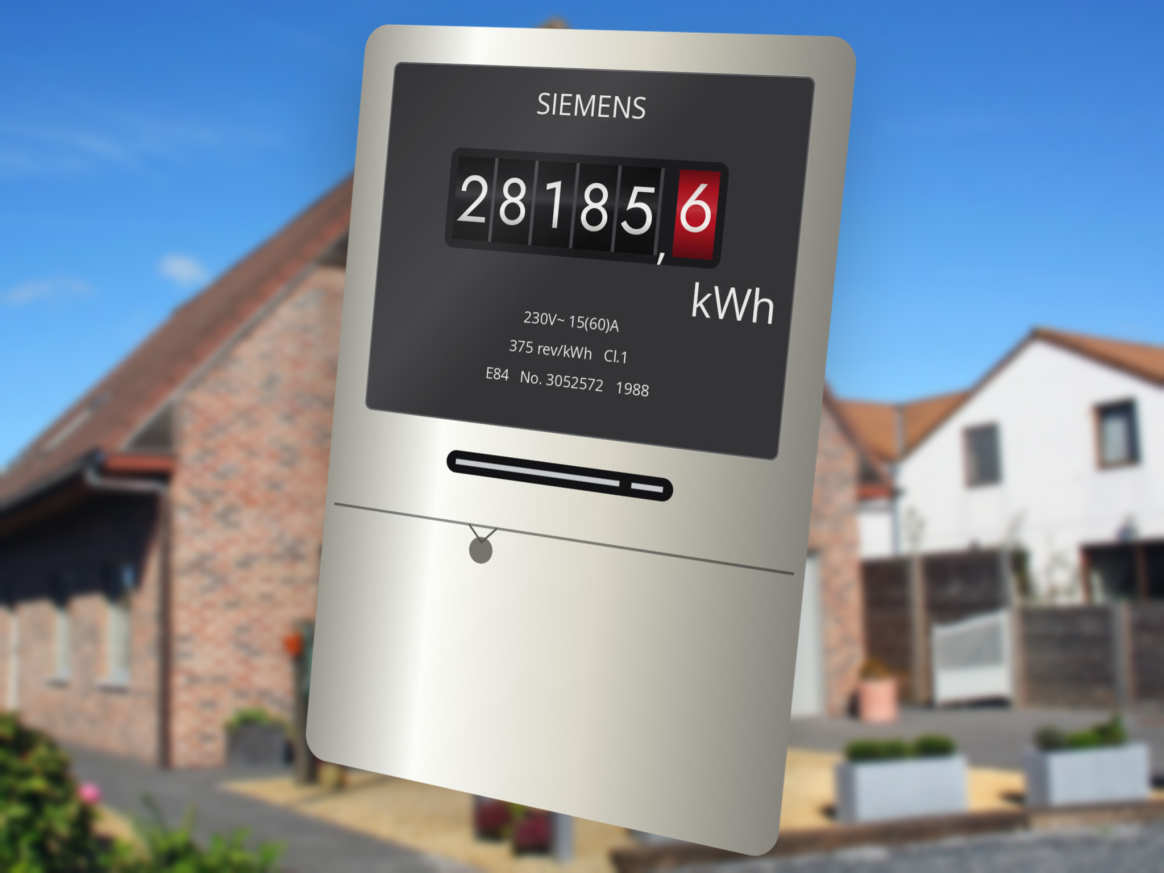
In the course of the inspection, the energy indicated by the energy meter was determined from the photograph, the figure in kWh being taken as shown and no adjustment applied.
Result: 28185.6 kWh
